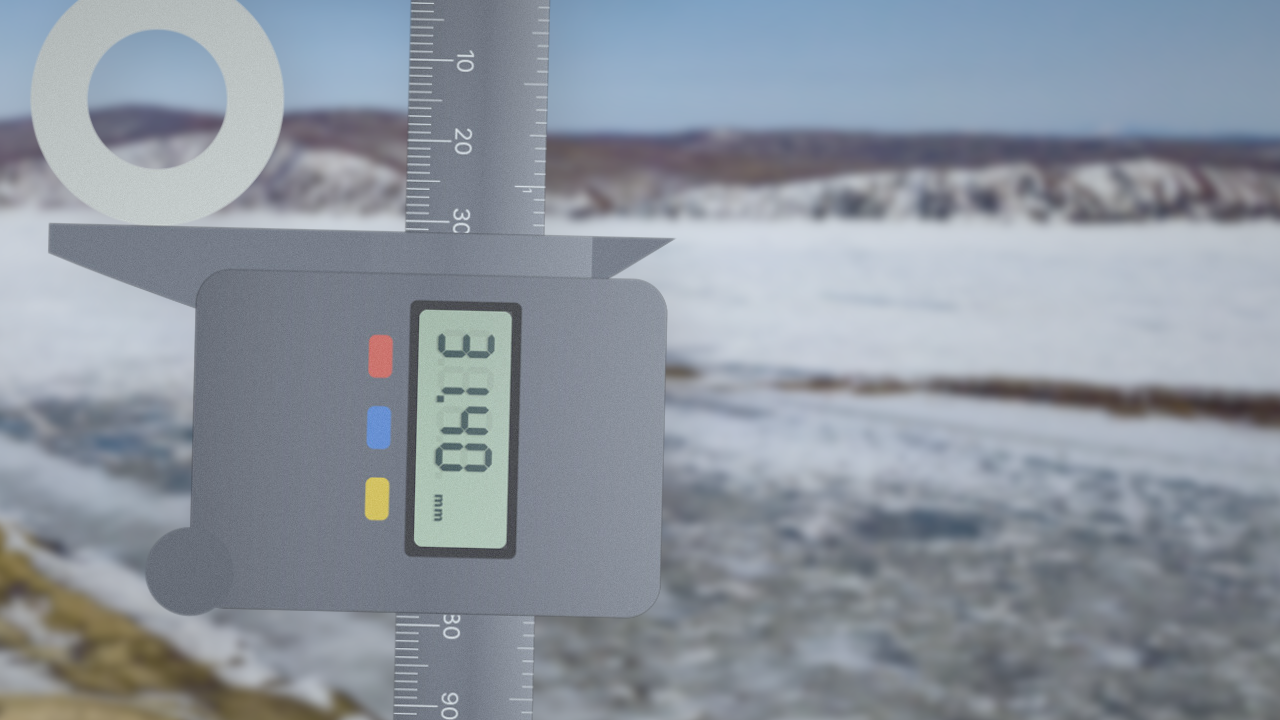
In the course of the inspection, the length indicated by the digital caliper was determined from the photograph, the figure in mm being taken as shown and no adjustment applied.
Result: 31.40 mm
